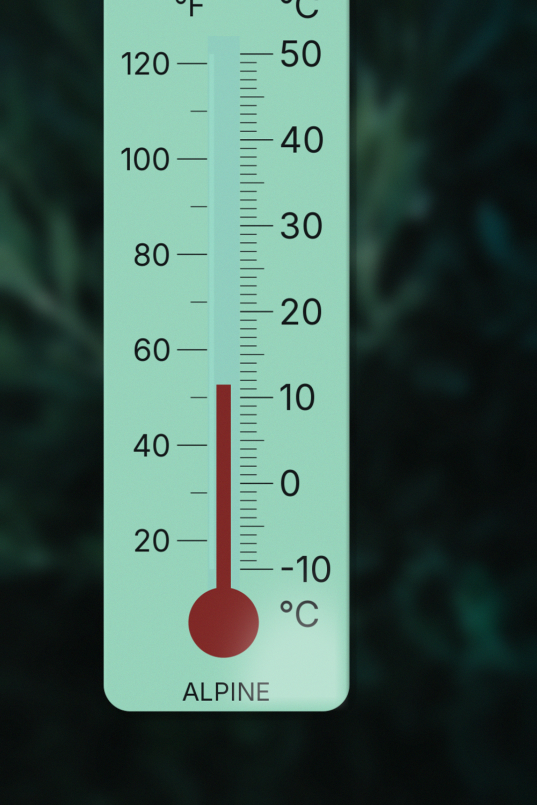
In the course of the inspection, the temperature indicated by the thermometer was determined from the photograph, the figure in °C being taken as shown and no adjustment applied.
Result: 11.5 °C
